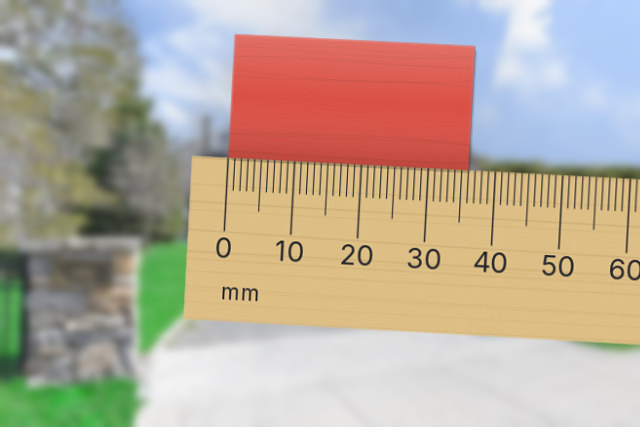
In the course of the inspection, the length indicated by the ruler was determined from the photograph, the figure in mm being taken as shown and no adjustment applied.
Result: 36 mm
